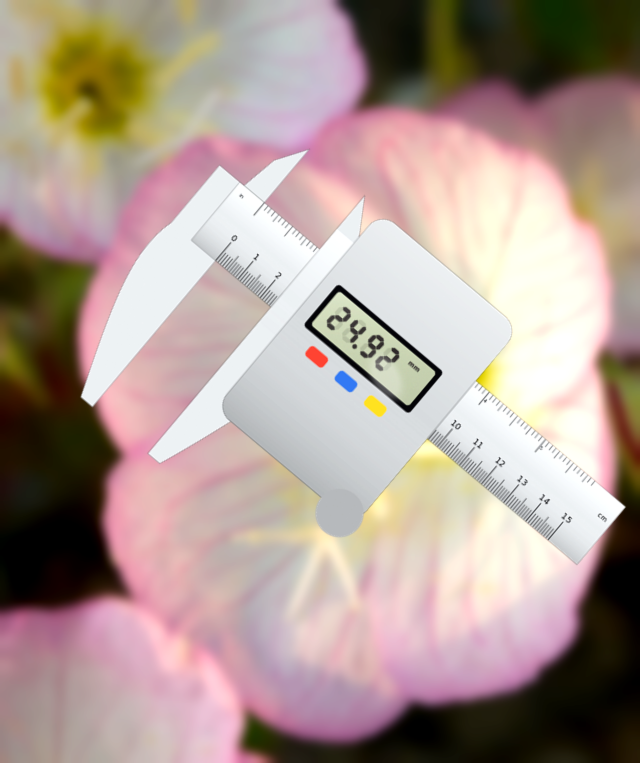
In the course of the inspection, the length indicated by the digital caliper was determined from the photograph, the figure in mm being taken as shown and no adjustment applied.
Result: 24.92 mm
